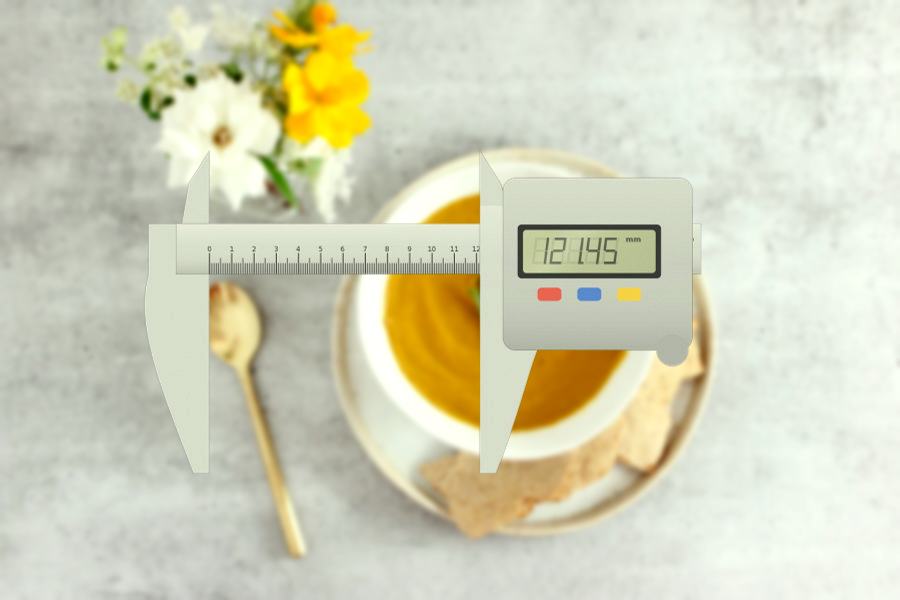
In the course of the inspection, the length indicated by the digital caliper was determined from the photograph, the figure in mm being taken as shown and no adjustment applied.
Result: 121.45 mm
